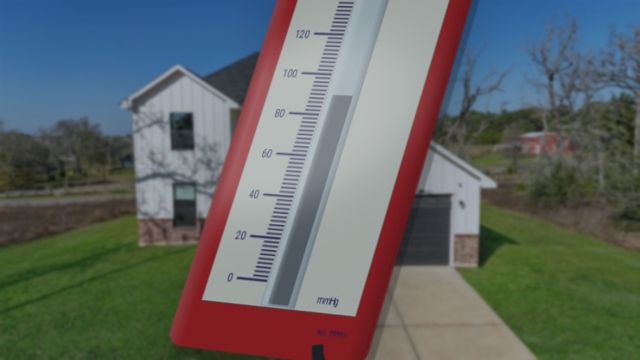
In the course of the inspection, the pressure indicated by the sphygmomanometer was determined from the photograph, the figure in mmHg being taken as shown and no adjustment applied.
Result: 90 mmHg
